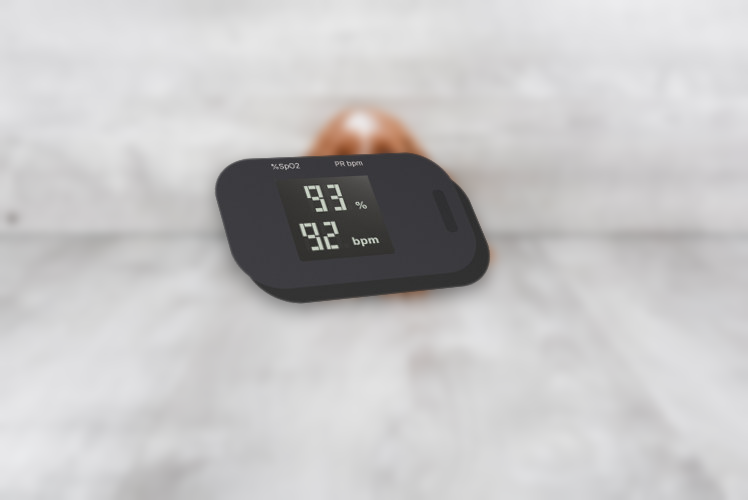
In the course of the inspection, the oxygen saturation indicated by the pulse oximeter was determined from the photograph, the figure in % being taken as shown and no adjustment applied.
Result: 93 %
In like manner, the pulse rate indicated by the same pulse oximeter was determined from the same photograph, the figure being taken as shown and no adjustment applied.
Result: 92 bpm
